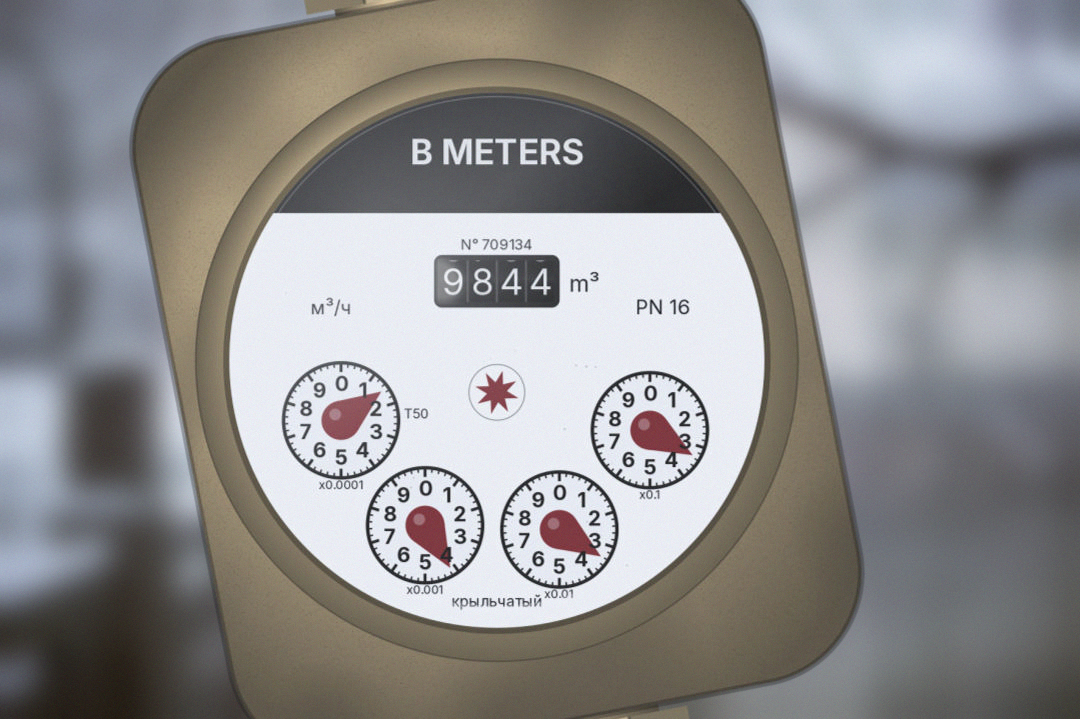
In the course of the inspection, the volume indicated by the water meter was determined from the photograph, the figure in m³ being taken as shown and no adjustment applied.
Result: 9844.3341 m³
